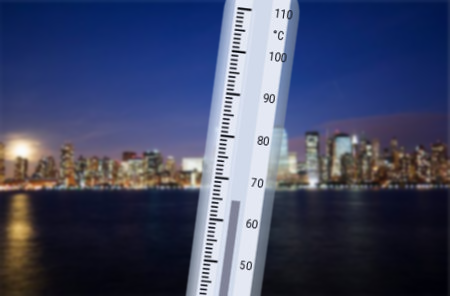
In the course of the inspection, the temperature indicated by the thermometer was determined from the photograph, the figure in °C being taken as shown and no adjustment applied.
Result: 65 °C
